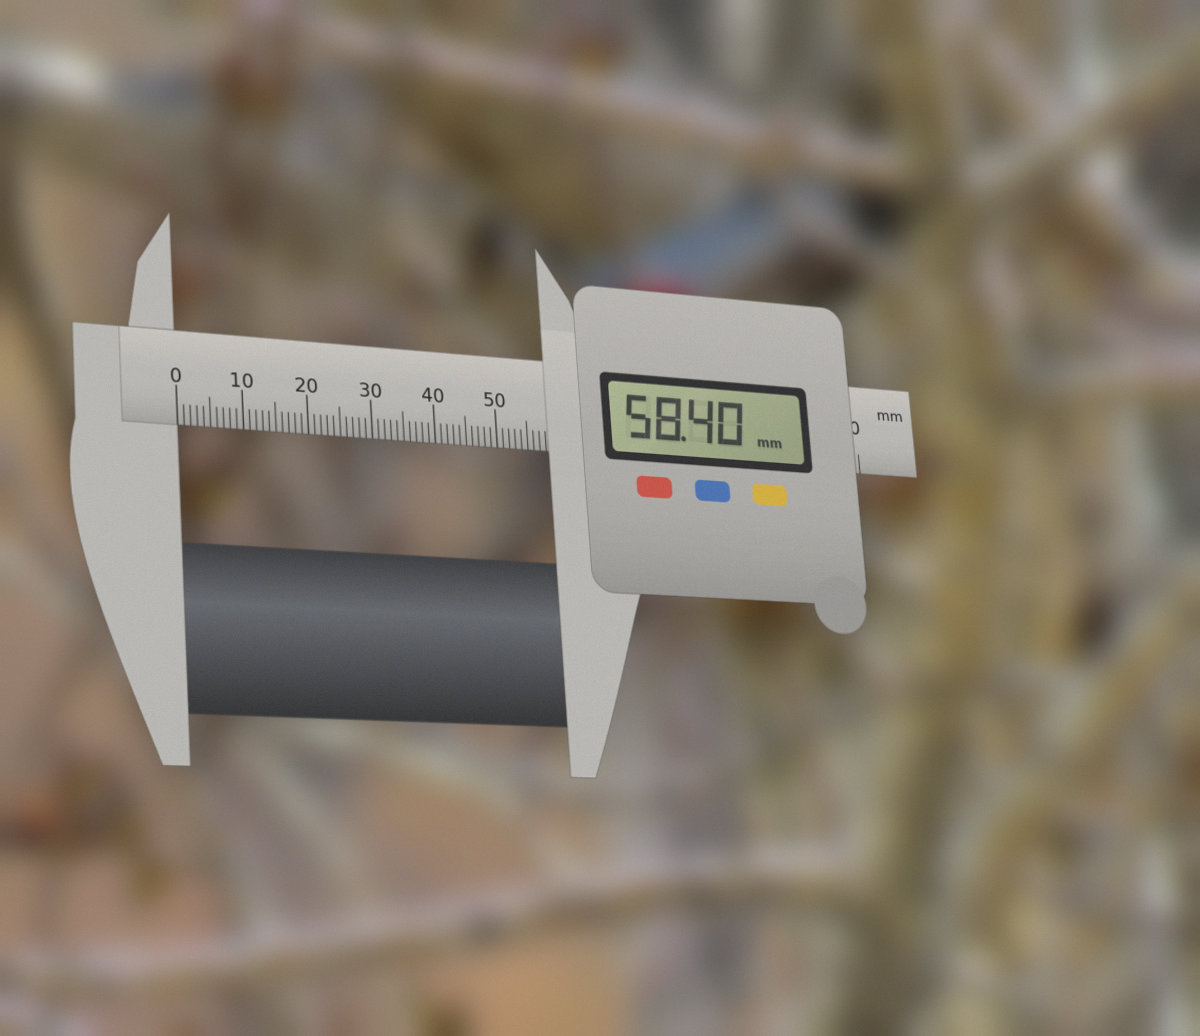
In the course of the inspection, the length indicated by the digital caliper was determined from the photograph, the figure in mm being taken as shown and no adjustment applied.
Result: 58.40 mm
